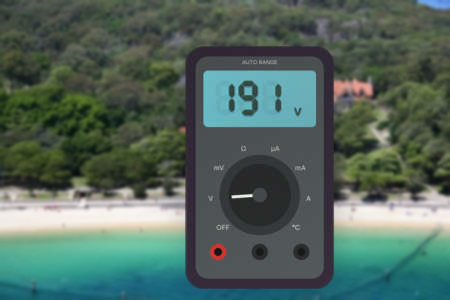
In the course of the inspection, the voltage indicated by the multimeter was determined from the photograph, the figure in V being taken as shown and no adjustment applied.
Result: 191 V
